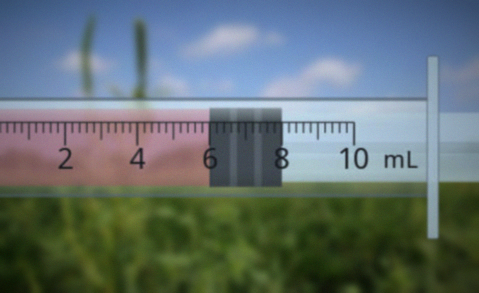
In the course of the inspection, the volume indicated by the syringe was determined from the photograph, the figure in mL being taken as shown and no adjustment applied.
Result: 6 mL
